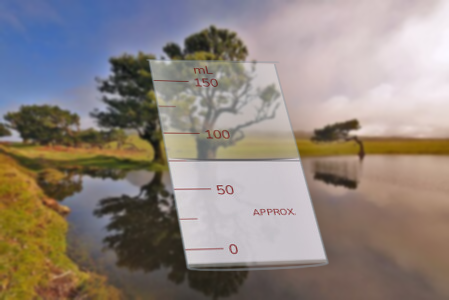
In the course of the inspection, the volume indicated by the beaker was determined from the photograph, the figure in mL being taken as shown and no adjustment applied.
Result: 75 mL
